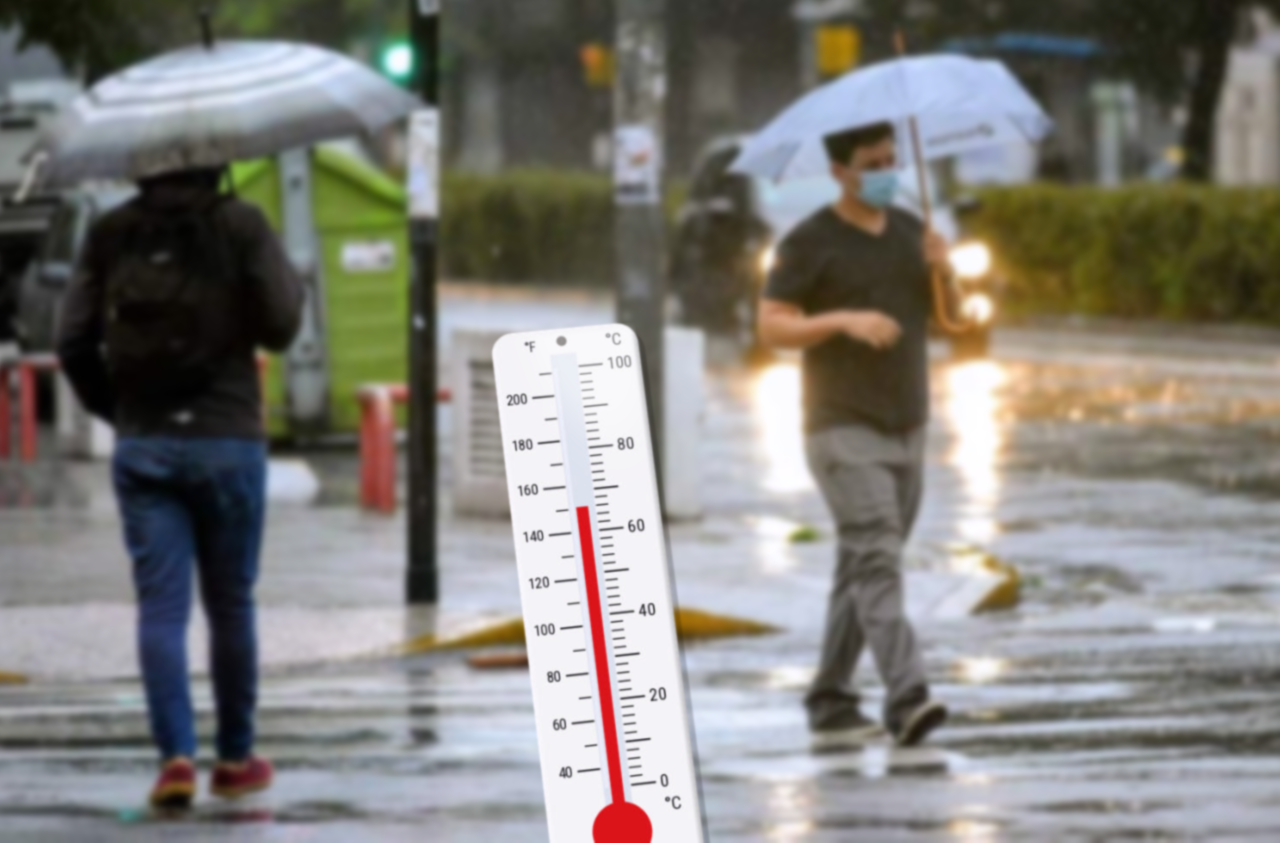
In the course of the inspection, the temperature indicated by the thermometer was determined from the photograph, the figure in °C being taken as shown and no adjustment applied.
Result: 66 °C
